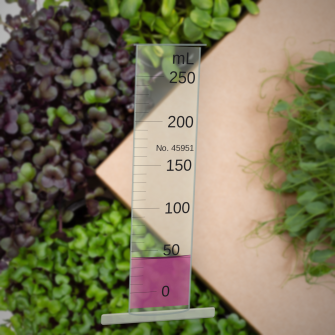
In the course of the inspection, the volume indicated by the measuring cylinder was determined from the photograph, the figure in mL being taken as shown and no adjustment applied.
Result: 40 mL
